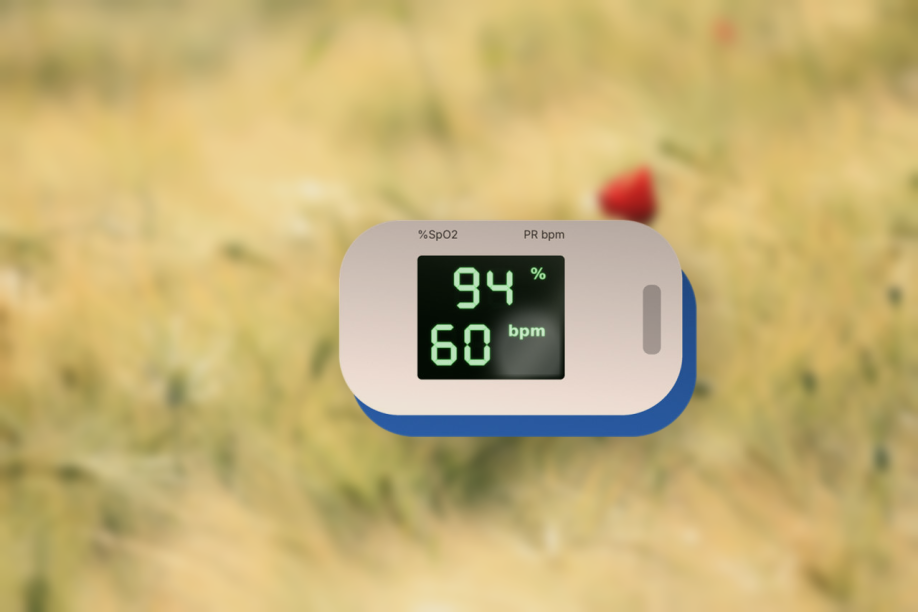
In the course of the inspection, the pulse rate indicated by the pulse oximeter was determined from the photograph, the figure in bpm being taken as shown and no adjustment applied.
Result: 60 bpm
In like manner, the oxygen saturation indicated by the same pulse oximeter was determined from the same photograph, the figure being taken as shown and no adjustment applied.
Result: 94 %
